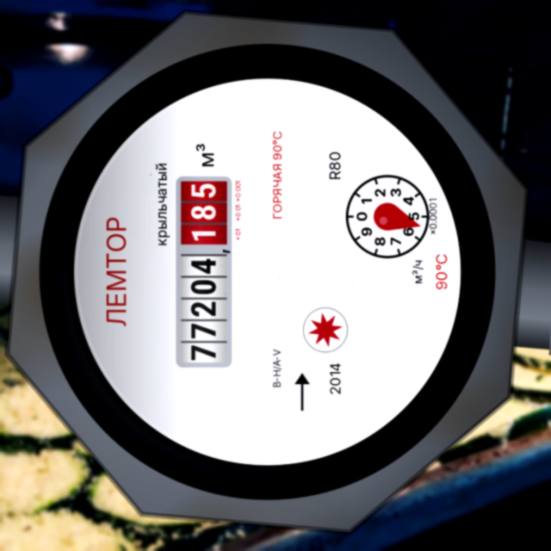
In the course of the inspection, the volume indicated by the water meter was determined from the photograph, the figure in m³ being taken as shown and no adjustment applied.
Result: 77204.1855 m³
